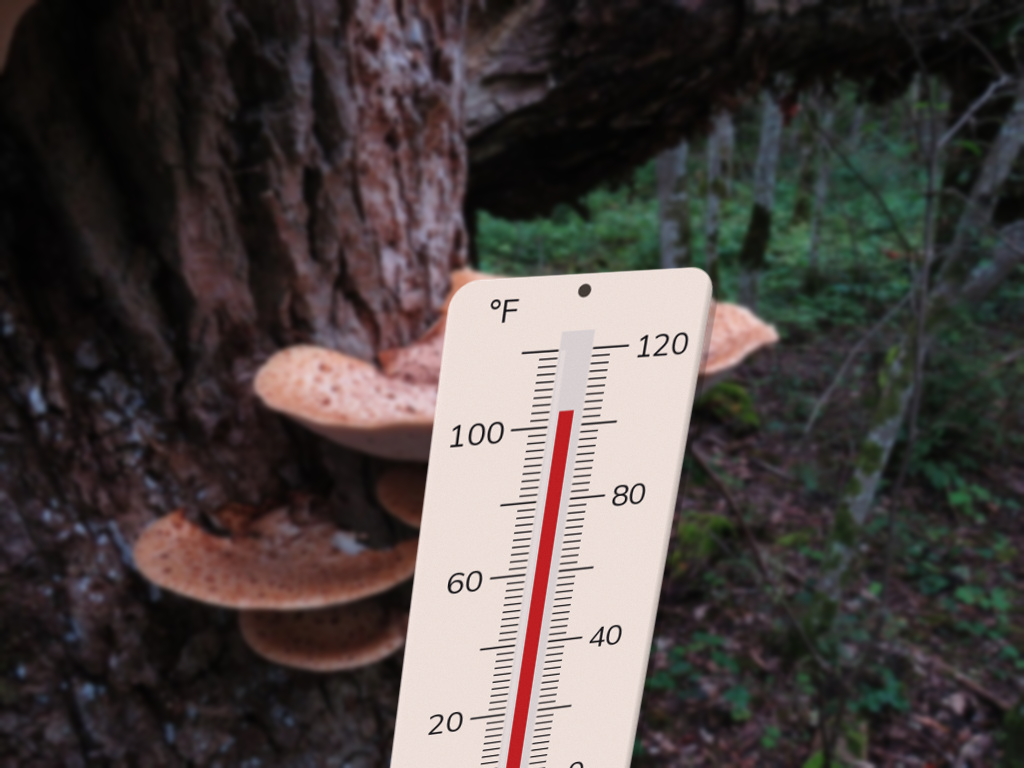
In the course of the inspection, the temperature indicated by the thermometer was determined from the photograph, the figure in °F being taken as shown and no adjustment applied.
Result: 104 °F
